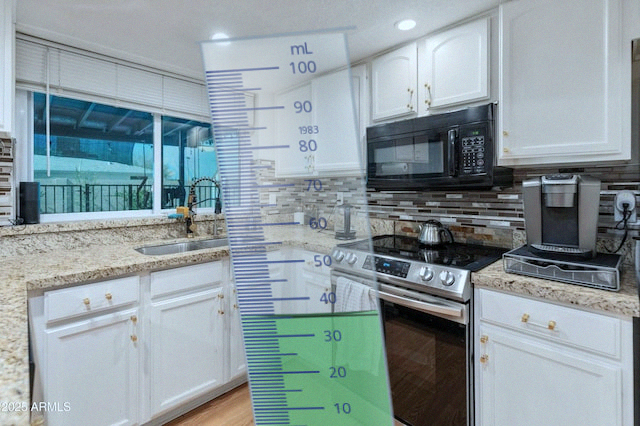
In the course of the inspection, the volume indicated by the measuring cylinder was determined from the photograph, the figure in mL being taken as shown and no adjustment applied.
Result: 35 mL
